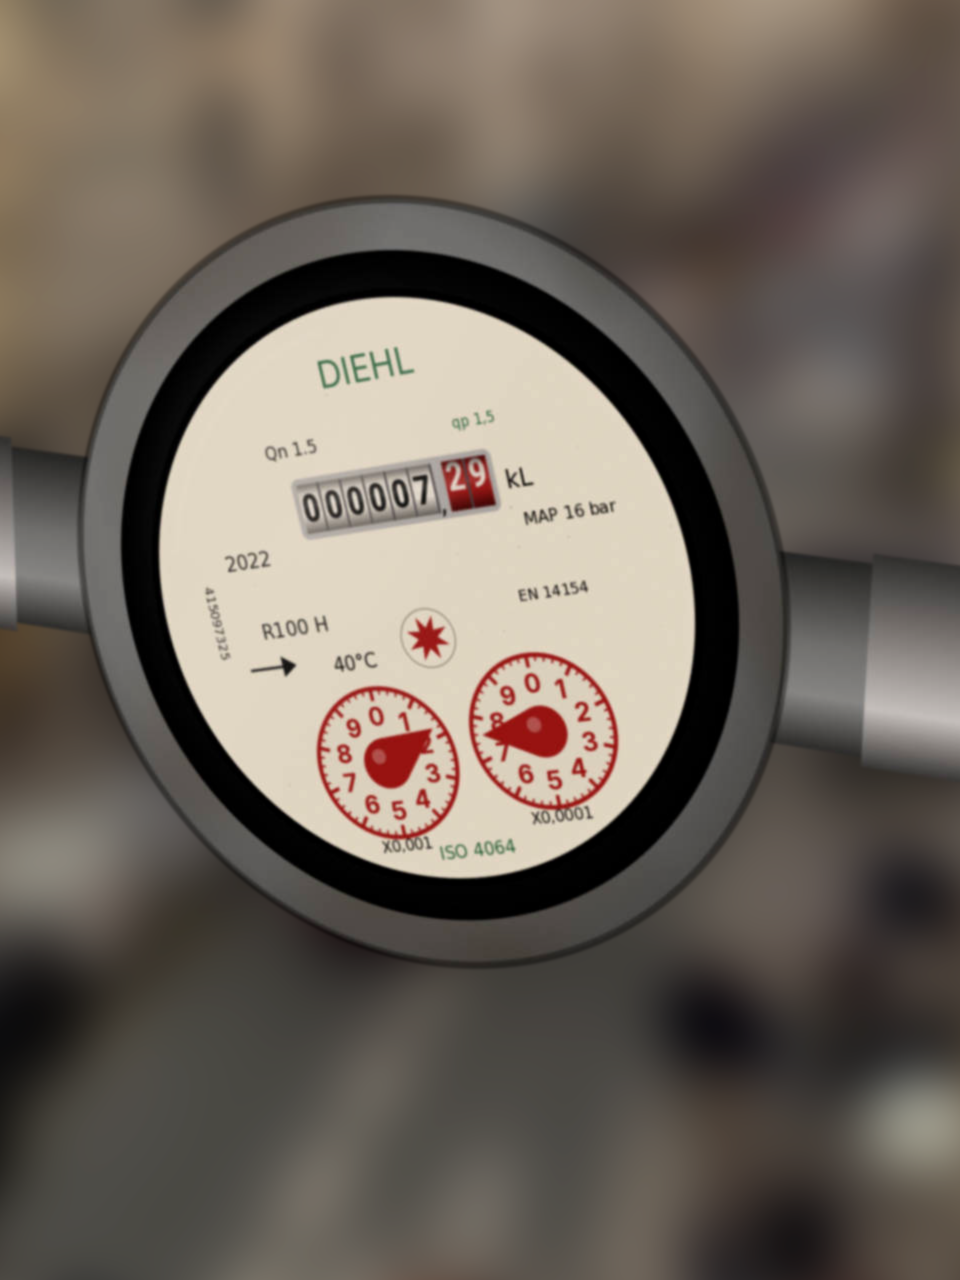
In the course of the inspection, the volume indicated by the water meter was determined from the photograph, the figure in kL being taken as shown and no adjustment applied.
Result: 7.2917 kL
